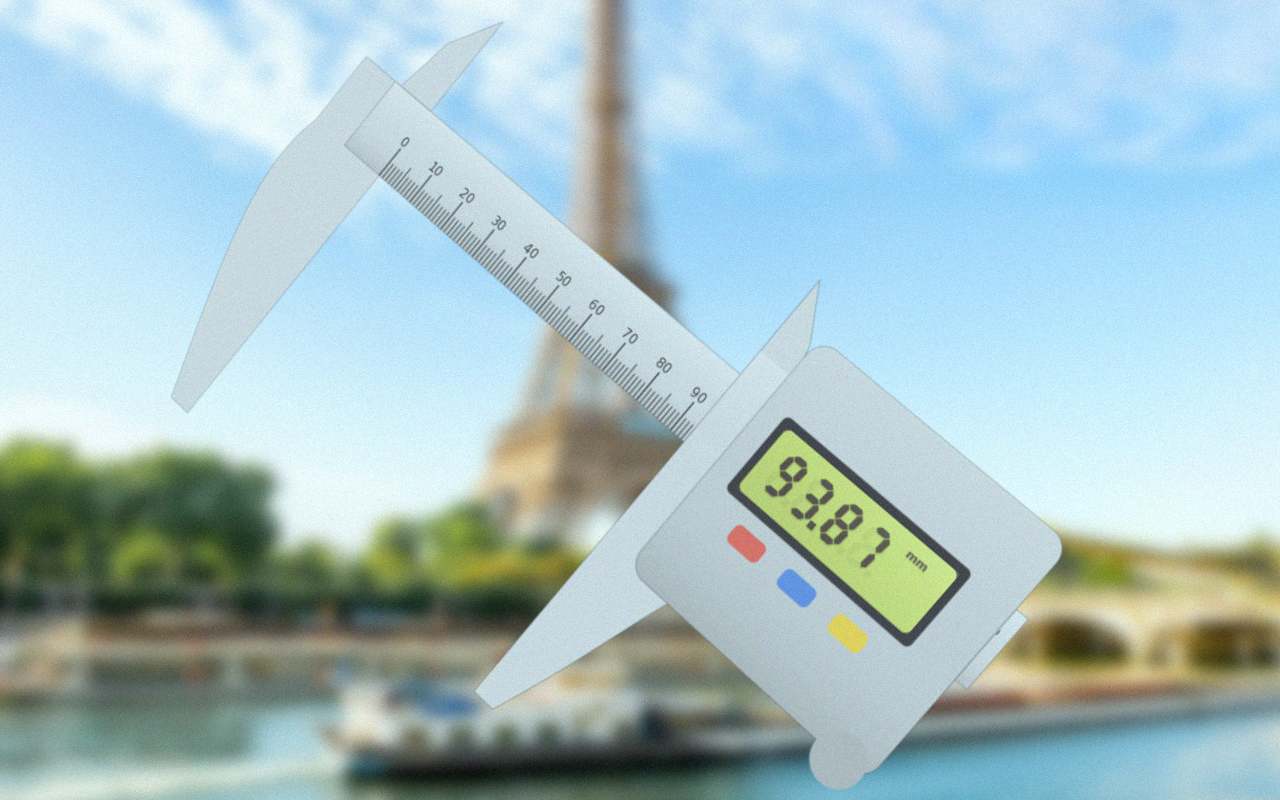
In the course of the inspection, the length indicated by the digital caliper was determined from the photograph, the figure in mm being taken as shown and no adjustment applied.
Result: 93.87 mm
